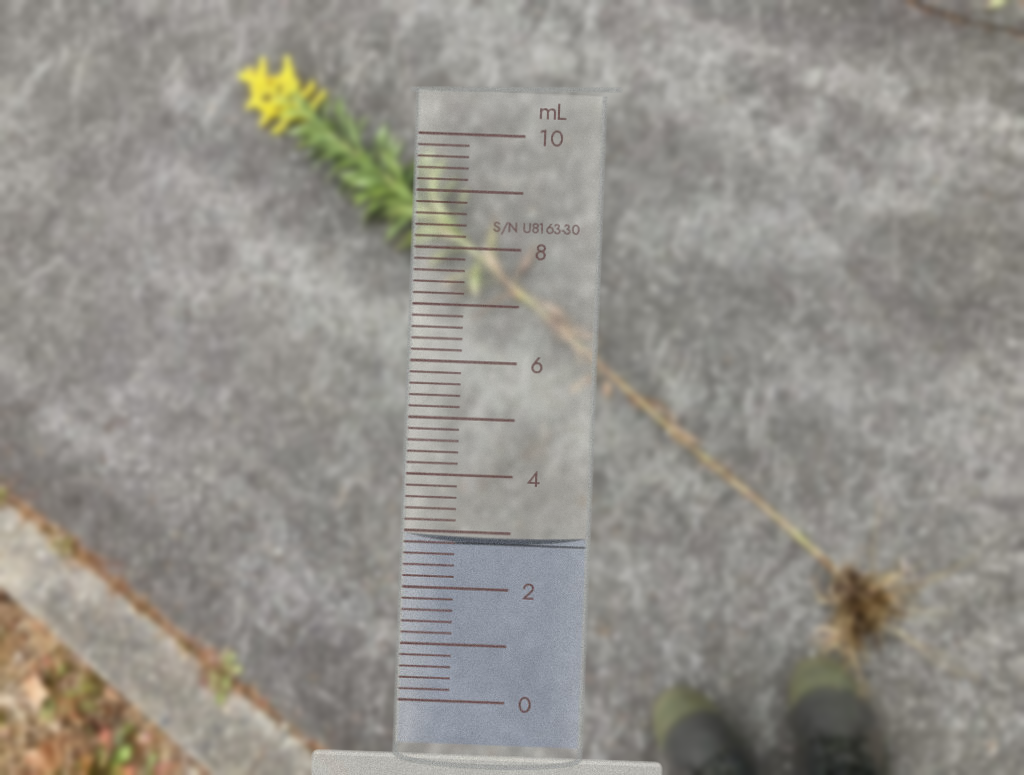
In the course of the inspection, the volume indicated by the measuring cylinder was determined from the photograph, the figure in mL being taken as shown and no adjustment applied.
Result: 2.8 mL
